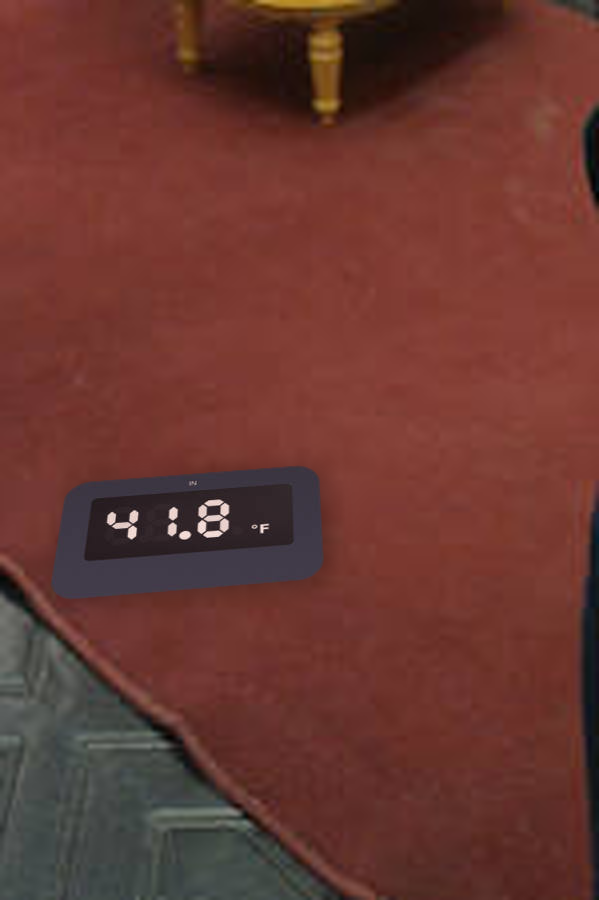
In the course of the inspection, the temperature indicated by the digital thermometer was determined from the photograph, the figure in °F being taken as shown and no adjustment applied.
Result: 41.8 °F
